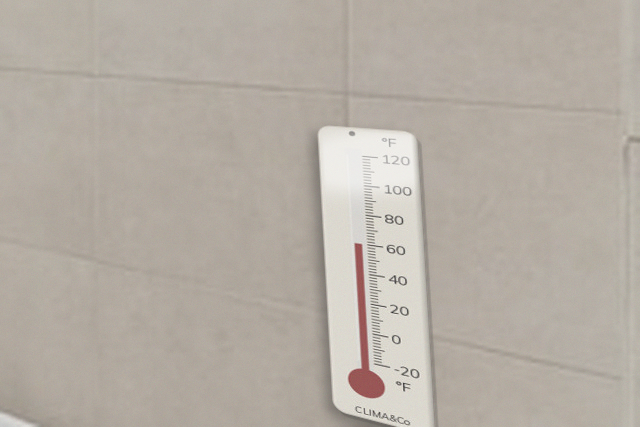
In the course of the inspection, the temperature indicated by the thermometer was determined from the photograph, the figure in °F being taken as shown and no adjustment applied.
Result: 60 °F
